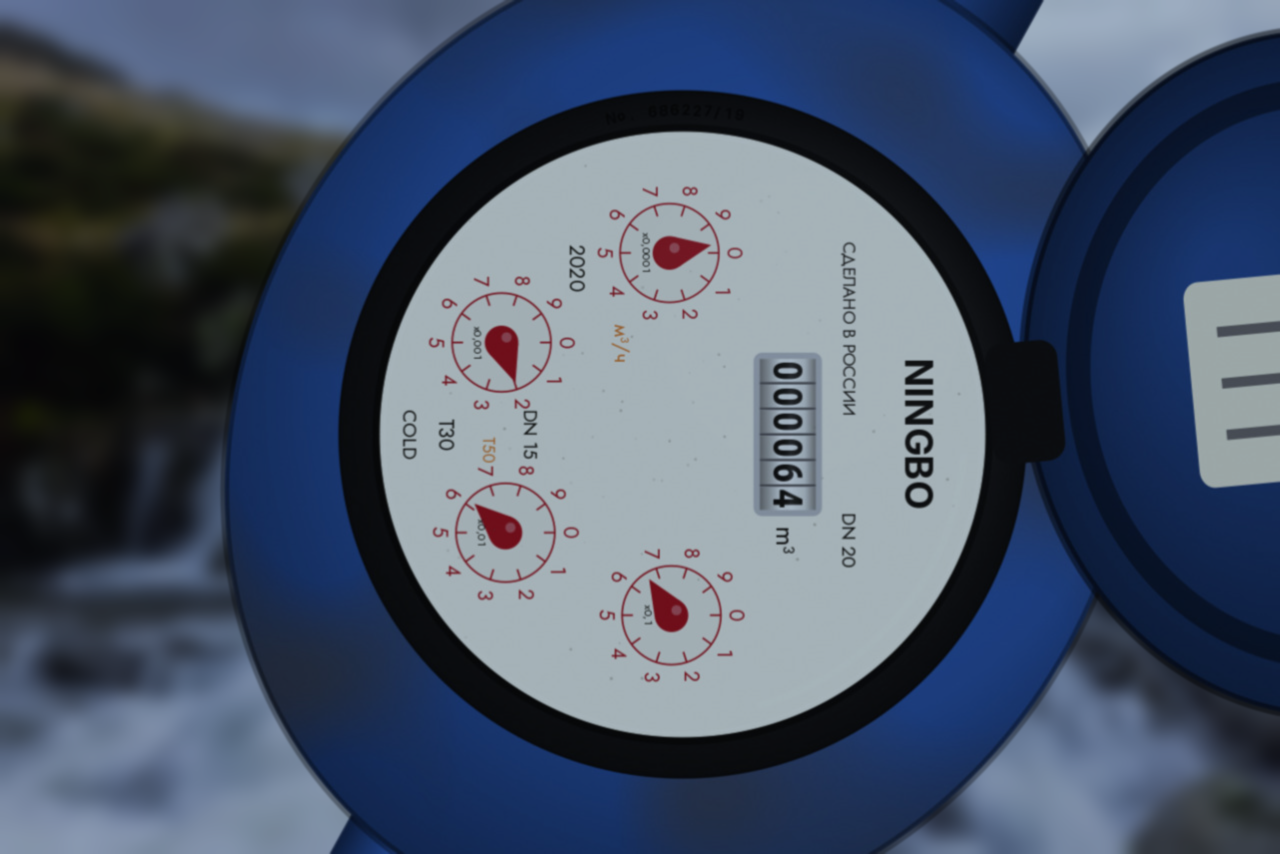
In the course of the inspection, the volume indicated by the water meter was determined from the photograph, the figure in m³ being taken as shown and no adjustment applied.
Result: 64.6619 m³
